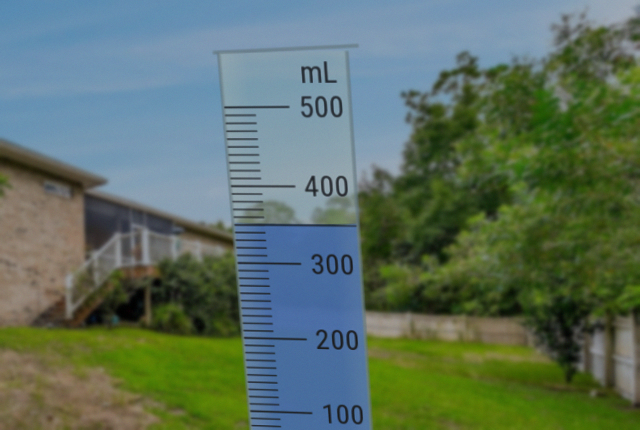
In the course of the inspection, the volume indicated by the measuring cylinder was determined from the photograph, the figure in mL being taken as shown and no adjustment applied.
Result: 350 mL
